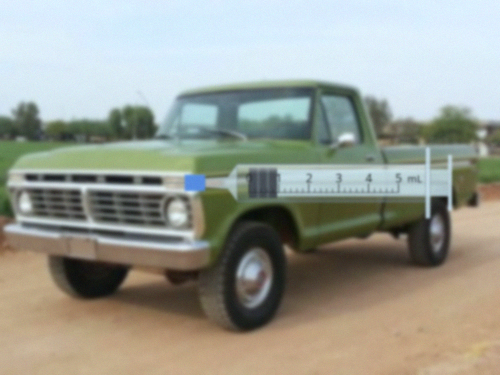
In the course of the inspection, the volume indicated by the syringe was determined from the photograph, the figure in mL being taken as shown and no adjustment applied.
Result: 0 mL
